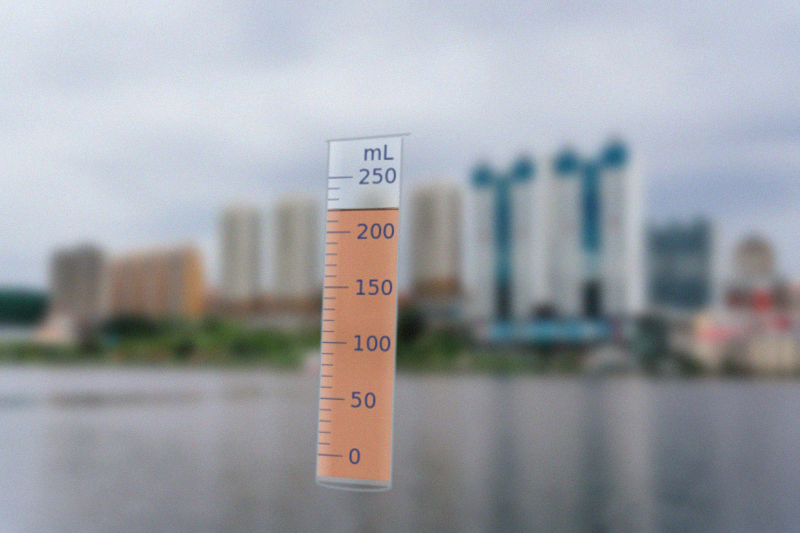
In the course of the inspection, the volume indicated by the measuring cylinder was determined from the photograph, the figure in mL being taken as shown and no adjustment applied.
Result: 220 mL
